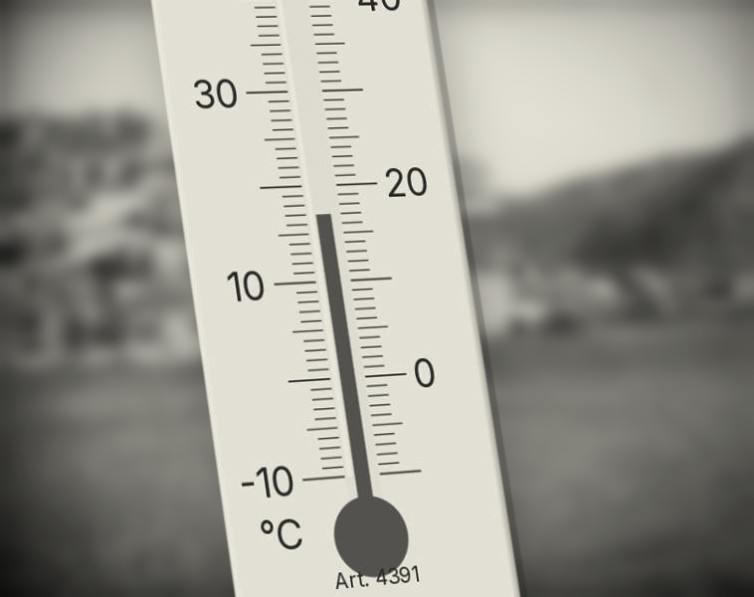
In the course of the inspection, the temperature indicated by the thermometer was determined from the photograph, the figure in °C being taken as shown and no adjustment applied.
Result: 17 °C
